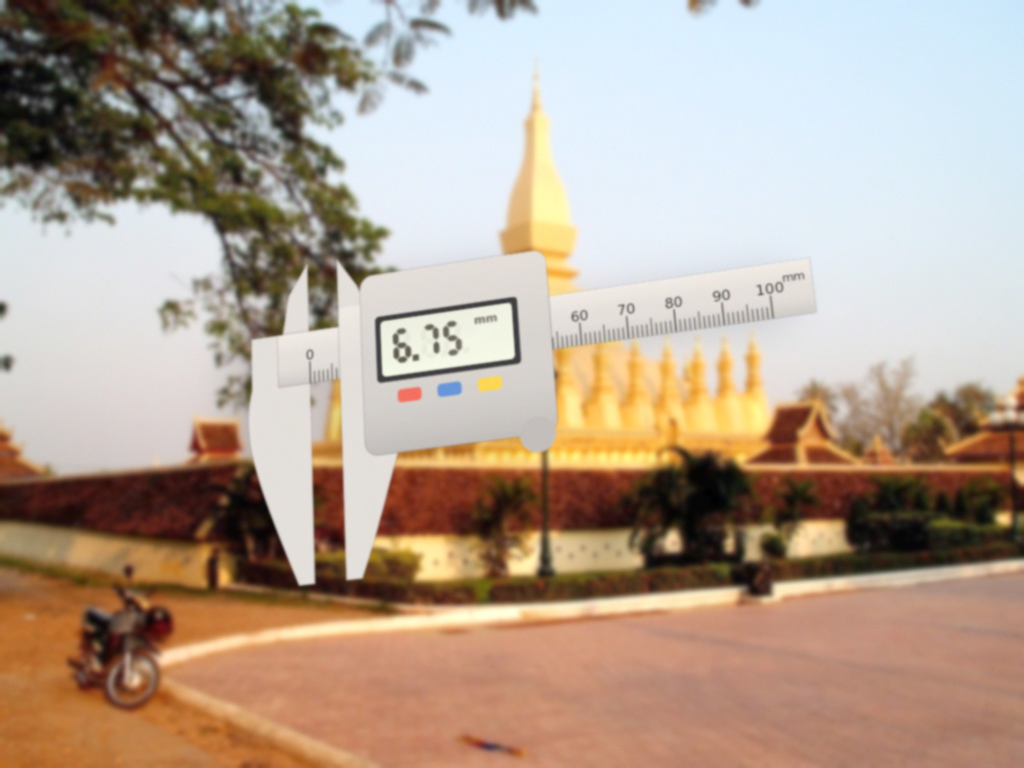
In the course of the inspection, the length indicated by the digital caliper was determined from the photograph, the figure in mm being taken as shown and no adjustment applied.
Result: 6.75 mm
